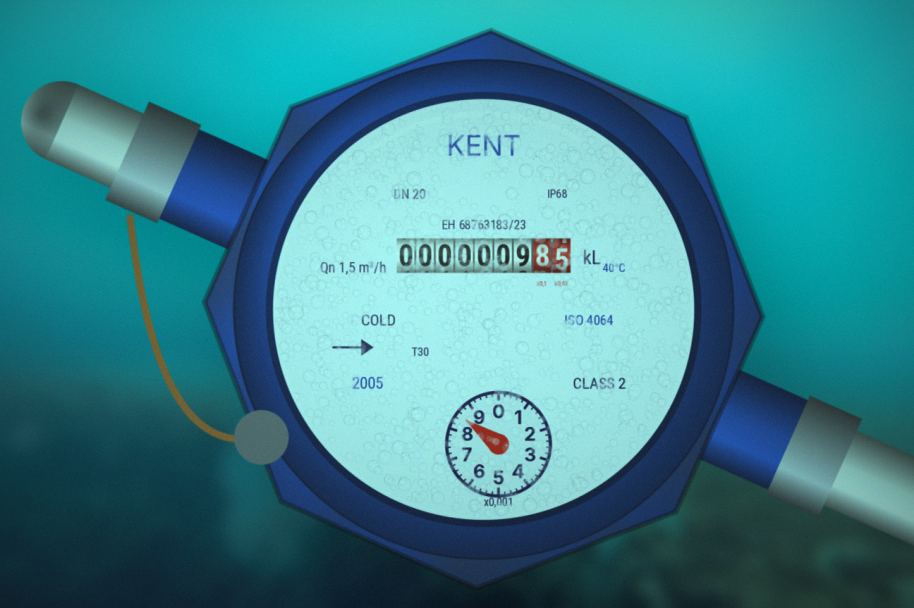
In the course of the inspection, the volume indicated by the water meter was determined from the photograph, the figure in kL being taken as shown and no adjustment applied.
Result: 9.848 kL
